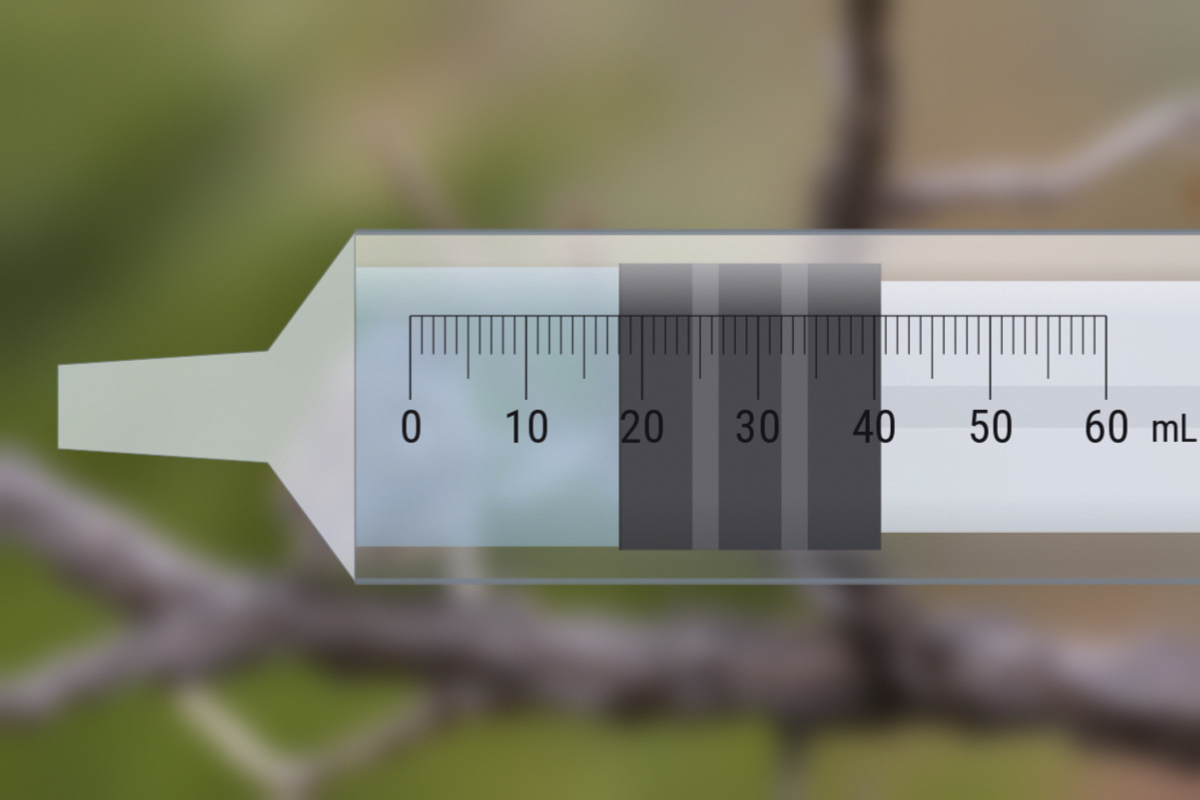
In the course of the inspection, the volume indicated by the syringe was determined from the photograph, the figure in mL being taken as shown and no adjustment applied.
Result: 18 mL
